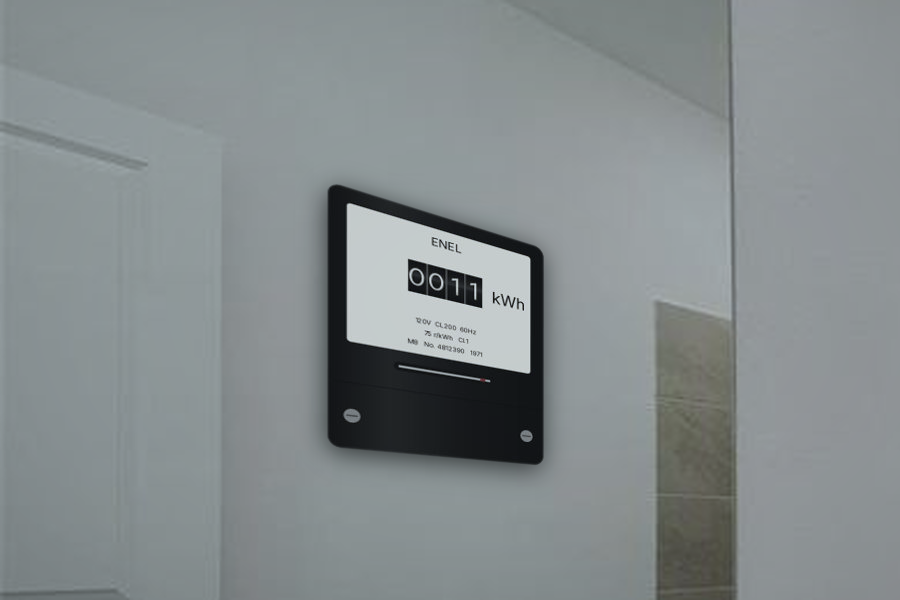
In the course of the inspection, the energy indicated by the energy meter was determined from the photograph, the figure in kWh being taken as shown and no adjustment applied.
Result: 11 kWh
